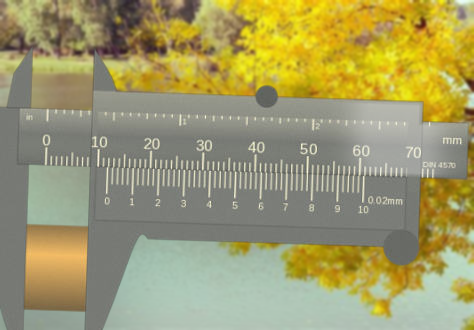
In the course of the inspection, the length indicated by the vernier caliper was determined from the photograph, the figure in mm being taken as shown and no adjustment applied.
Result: 11.8 mm
